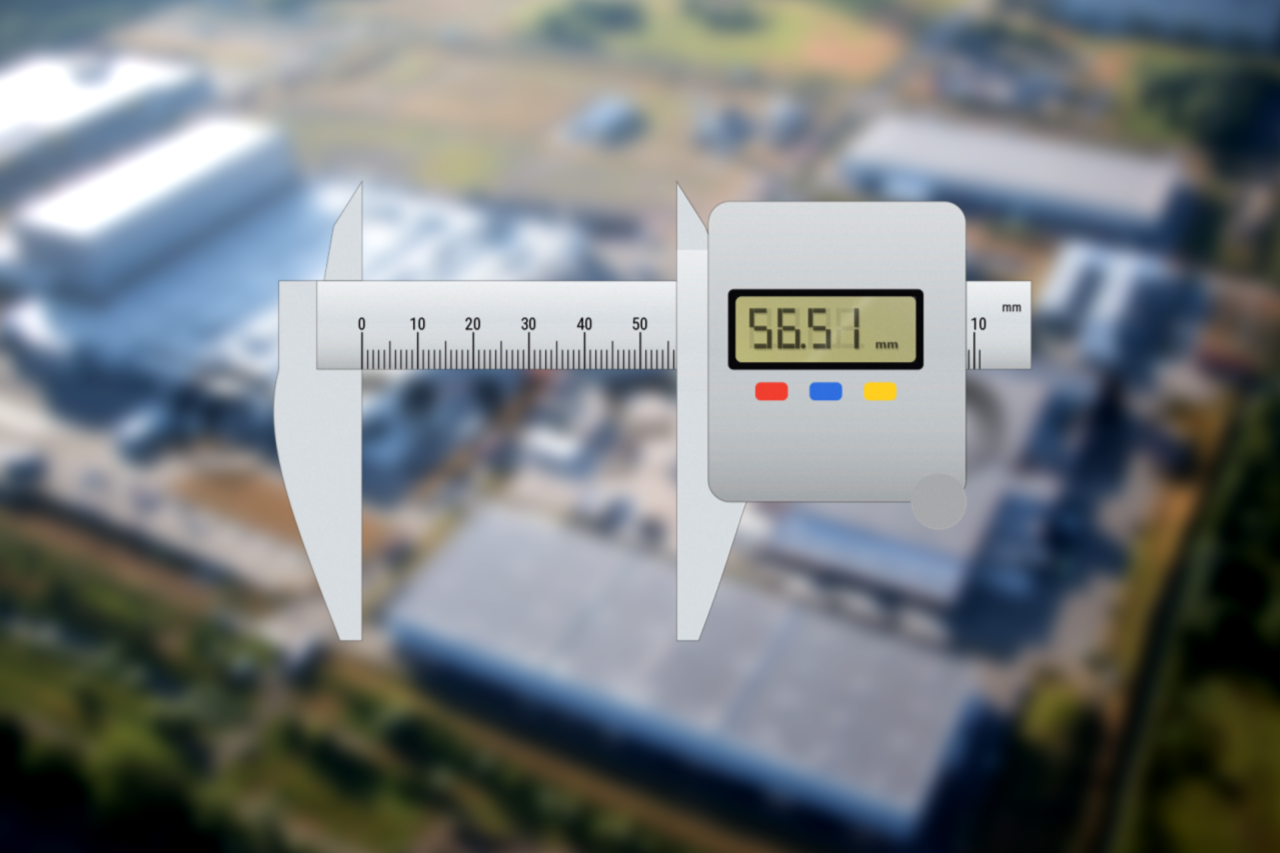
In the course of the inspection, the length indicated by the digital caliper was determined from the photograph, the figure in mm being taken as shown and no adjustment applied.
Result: 56.51 mm
